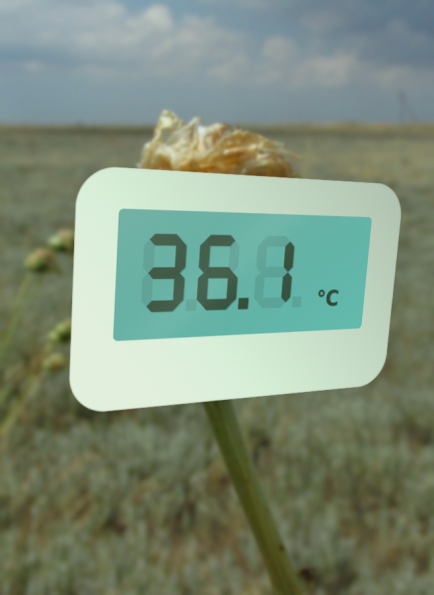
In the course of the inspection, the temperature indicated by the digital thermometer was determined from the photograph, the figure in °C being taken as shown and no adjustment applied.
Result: 36.1 °C
